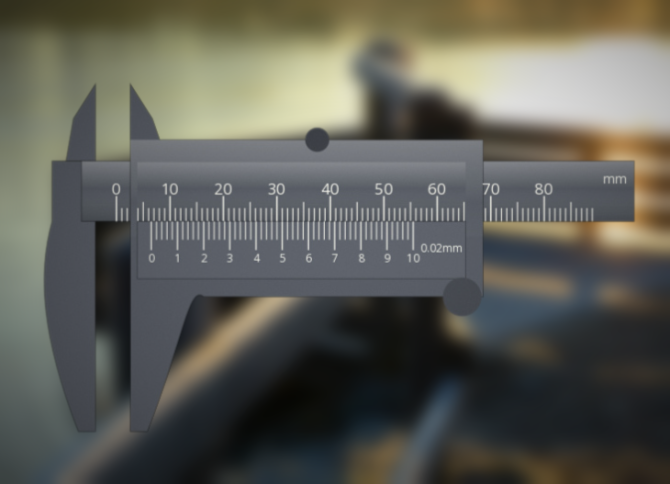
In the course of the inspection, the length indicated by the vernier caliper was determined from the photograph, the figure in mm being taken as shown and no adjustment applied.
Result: 6.5 mm
